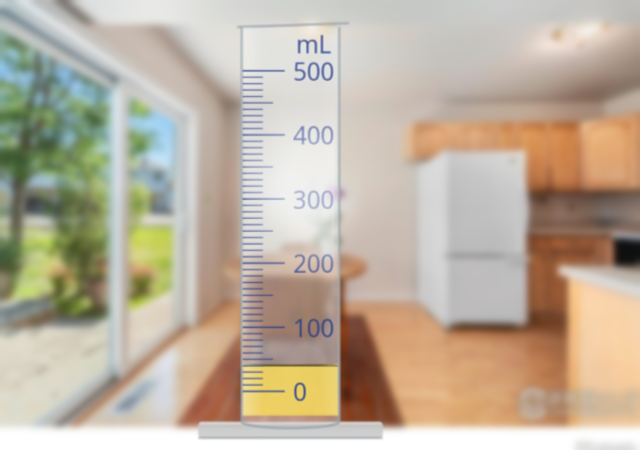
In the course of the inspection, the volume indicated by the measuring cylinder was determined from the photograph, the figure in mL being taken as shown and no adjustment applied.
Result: 40 mL
